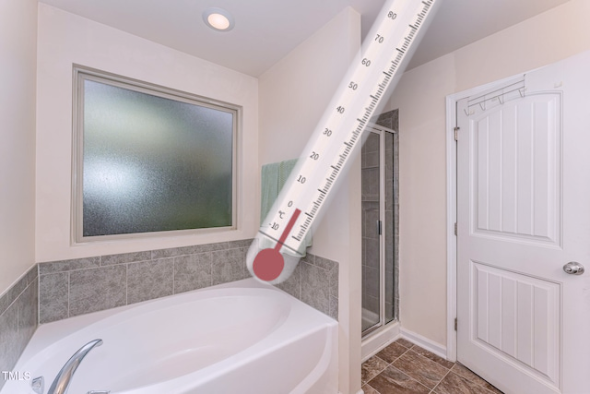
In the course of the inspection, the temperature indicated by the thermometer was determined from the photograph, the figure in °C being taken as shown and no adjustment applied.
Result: 0 °C
